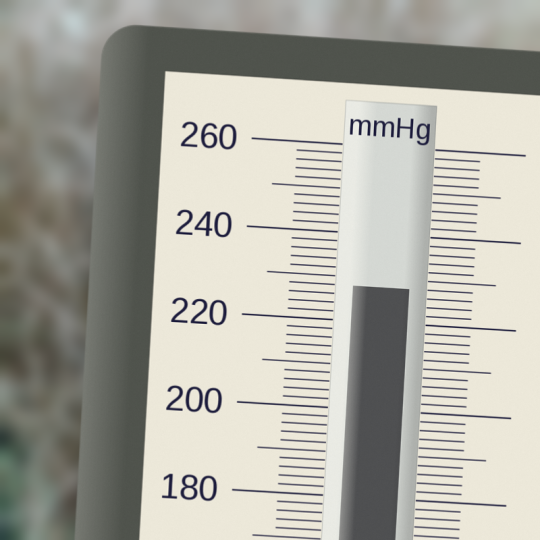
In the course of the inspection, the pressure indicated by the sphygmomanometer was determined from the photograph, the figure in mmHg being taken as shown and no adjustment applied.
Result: 228 mmHg
